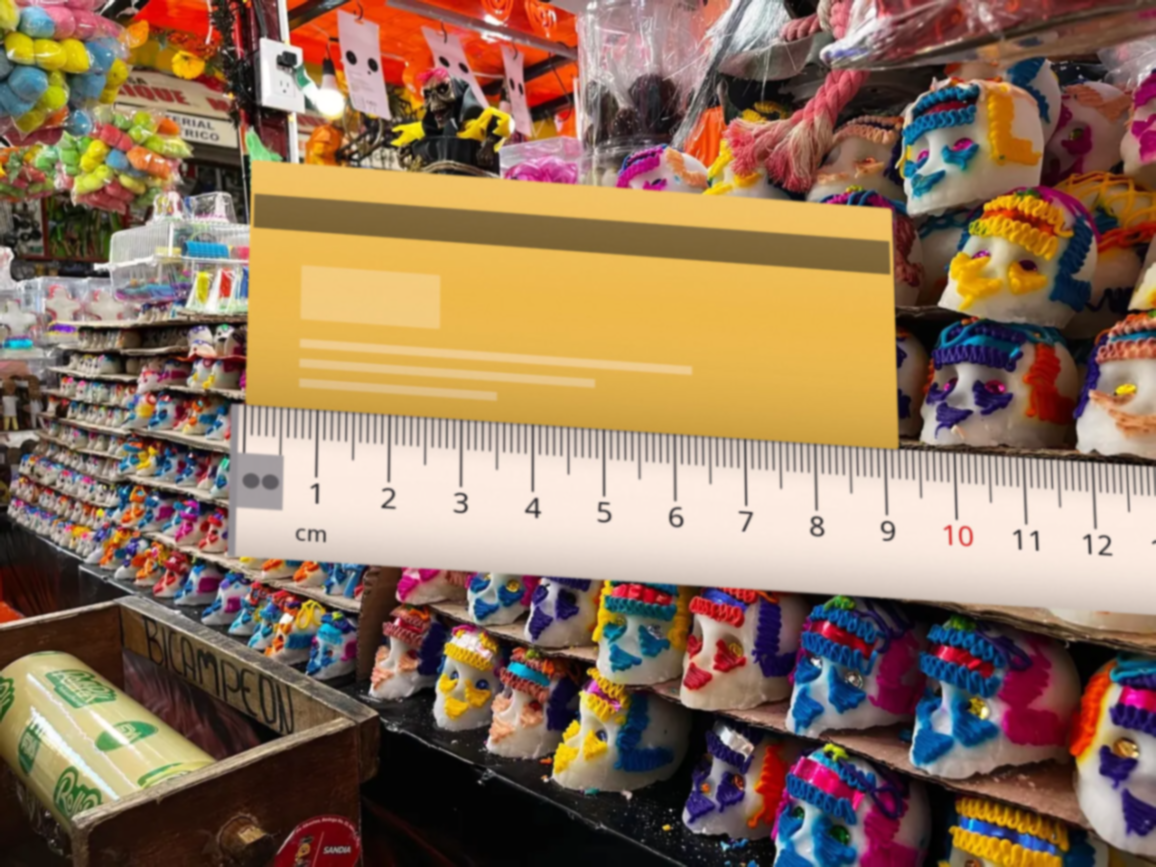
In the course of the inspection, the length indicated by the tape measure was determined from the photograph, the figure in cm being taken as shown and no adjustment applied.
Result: 9.2 cm
